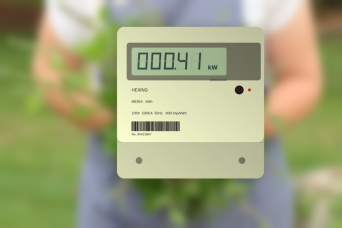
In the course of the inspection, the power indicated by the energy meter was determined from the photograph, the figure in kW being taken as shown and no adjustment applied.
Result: 0.41 kW
